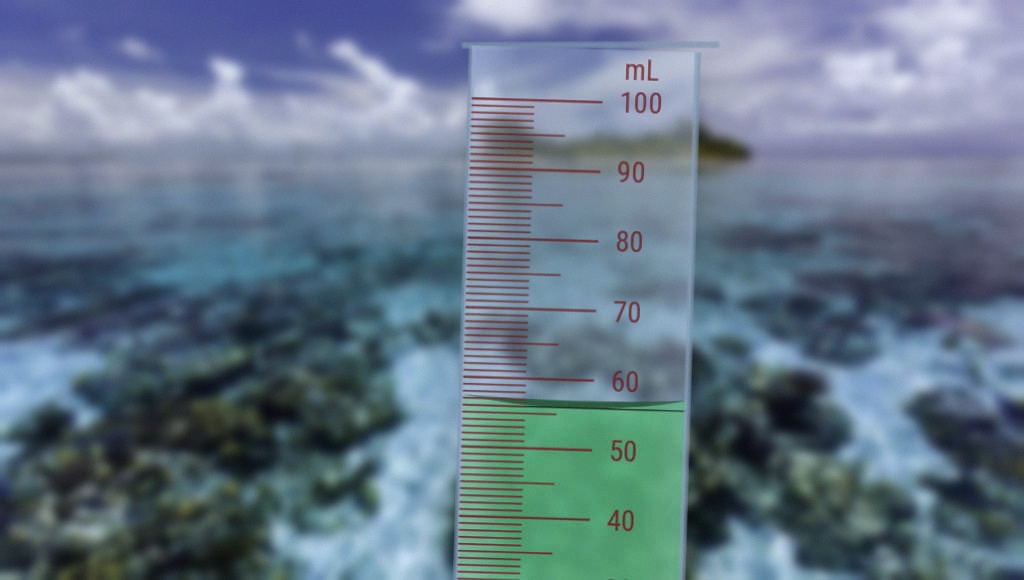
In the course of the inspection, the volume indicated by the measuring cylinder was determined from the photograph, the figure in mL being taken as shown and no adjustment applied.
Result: 56 mL
